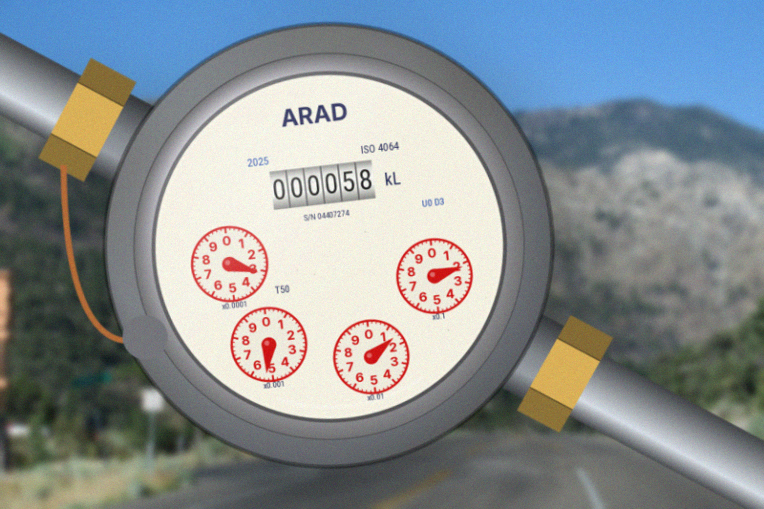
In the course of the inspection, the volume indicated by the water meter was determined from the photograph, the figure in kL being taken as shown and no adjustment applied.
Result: 58.2153 kL
